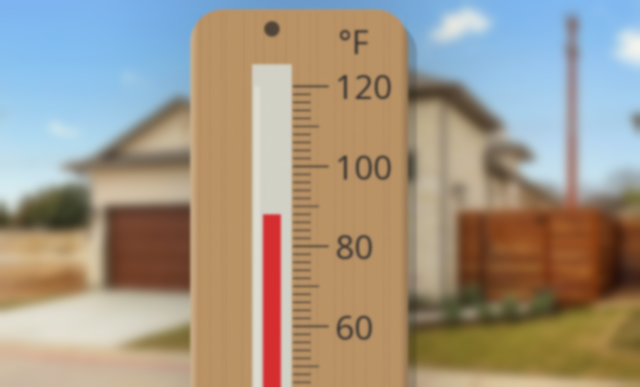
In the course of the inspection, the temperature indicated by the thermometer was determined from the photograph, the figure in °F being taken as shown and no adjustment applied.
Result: 88 °F
